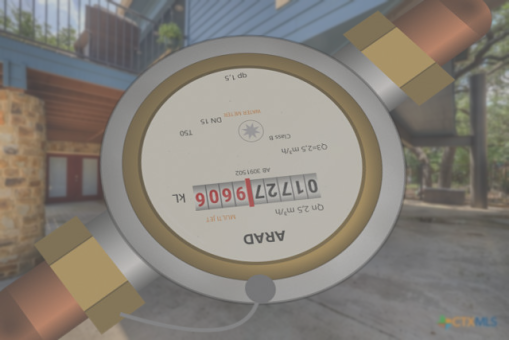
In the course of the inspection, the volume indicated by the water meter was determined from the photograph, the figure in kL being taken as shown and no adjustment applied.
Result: 1727.9606 kL
